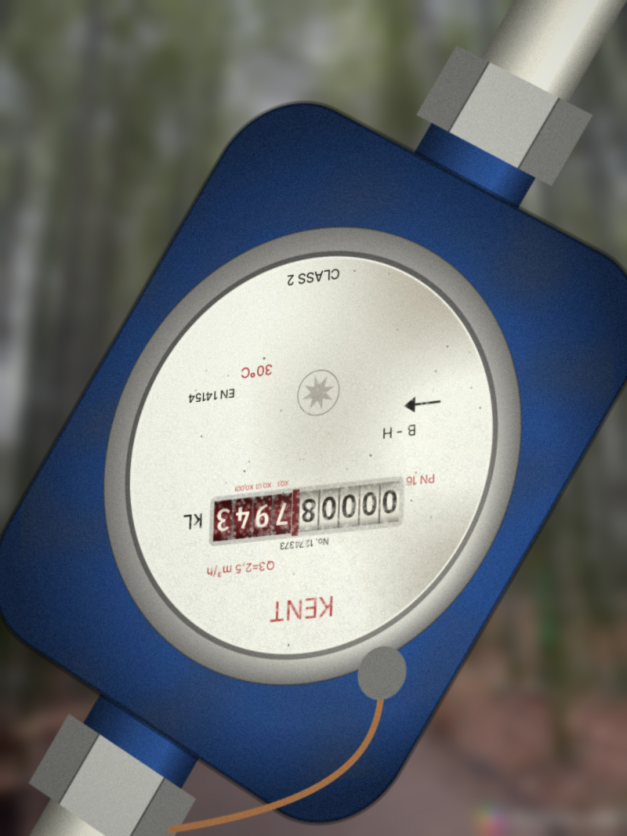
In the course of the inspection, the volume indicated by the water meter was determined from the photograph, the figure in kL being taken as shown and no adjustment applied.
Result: 8.7943 kL
